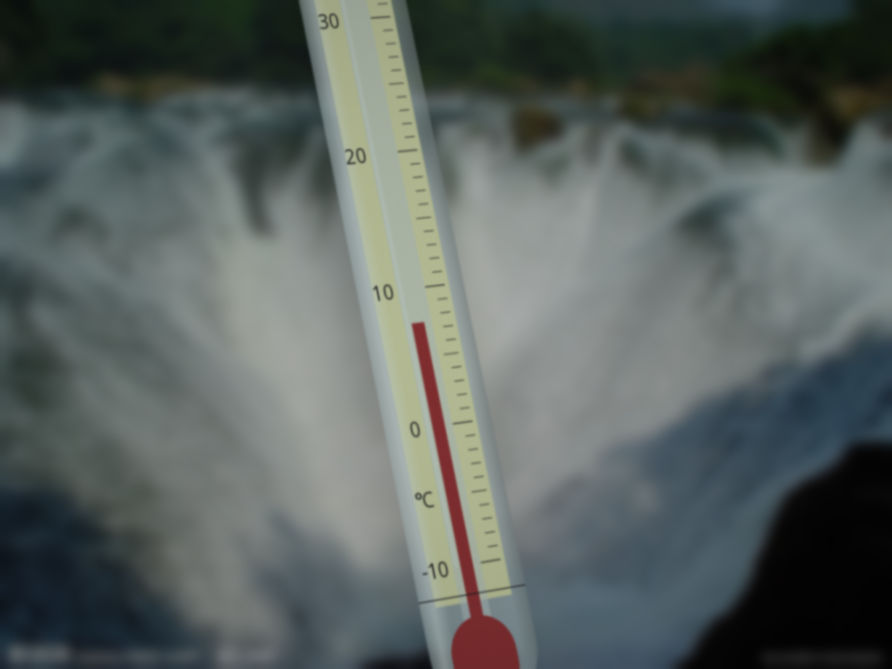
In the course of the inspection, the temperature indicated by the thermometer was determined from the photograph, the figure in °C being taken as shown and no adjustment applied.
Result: 7.5 °C
